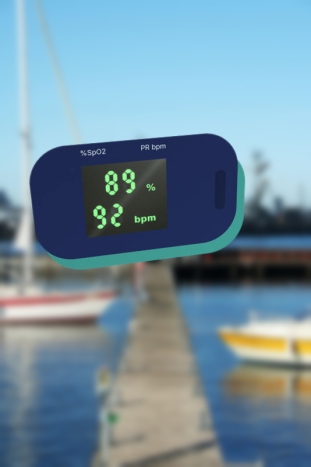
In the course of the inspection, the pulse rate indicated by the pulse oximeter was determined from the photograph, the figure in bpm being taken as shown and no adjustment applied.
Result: 92 bpm
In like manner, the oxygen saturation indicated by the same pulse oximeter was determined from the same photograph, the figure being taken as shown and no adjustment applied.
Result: 89 %
